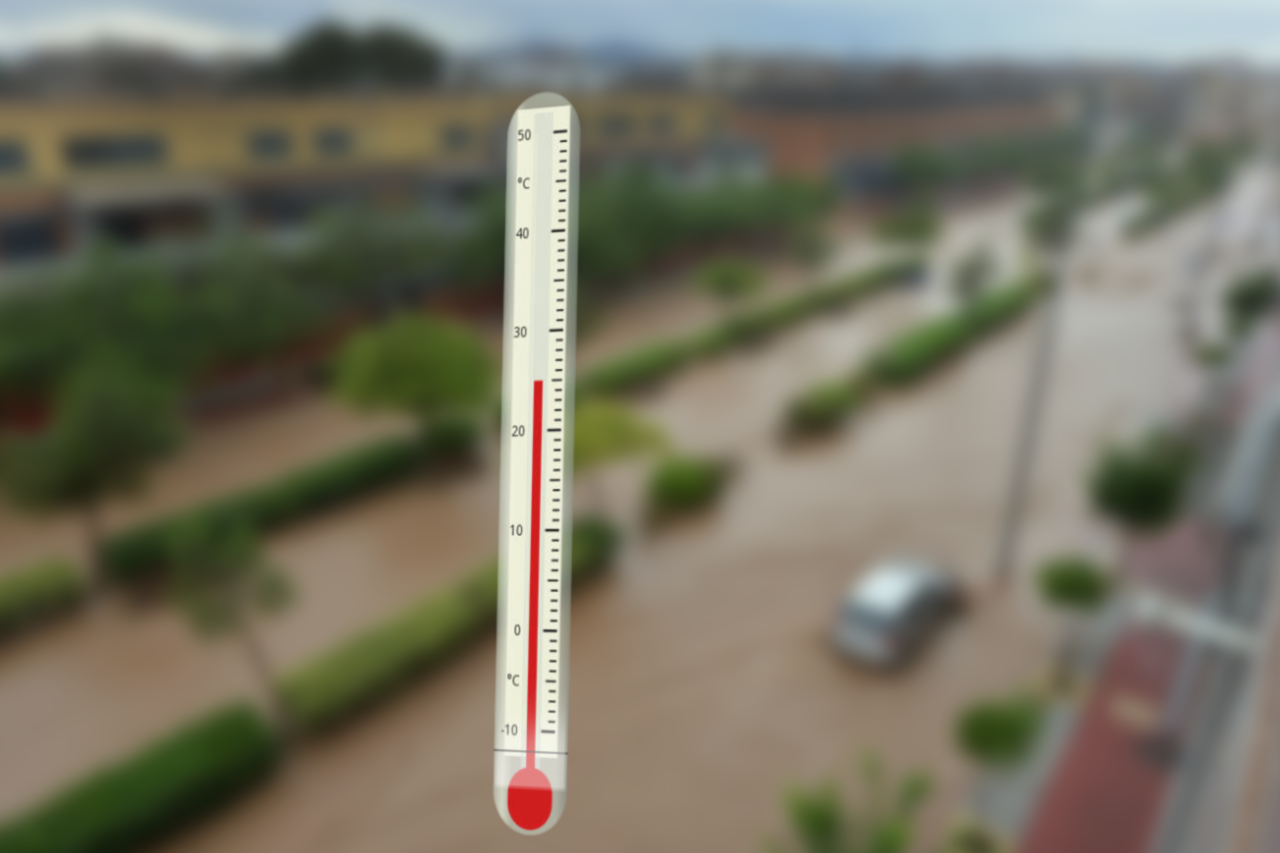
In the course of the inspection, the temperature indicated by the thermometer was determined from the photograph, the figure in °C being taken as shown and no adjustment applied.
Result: 25 °C
